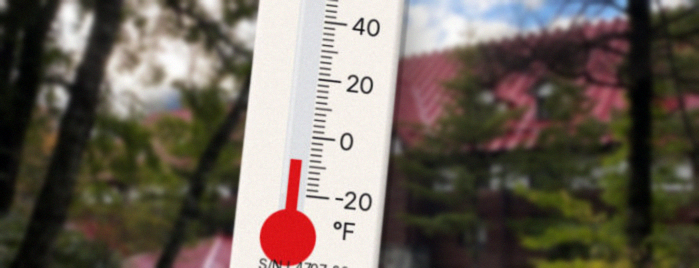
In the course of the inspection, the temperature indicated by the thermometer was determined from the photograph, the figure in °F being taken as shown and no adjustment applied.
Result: -8 °F
